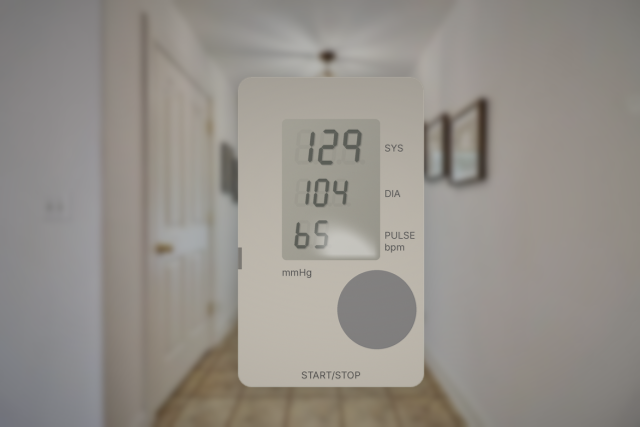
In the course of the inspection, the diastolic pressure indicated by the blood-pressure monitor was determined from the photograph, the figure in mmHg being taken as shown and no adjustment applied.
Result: 104 mmHg
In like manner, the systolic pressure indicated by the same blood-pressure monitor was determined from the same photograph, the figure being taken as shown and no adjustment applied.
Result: 129 mmHg
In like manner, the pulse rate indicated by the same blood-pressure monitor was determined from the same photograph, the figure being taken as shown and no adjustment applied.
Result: 65 bpm
